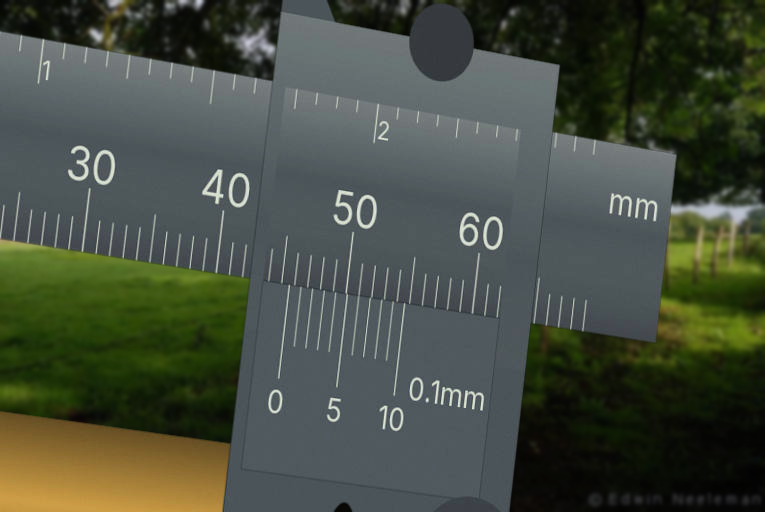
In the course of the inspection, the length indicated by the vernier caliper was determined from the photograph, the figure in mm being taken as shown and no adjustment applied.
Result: 45.6 mm
